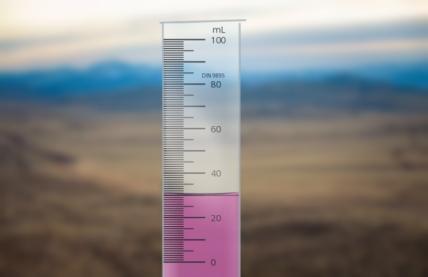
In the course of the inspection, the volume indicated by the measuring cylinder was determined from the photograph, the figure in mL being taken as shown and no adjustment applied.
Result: 30 mL
